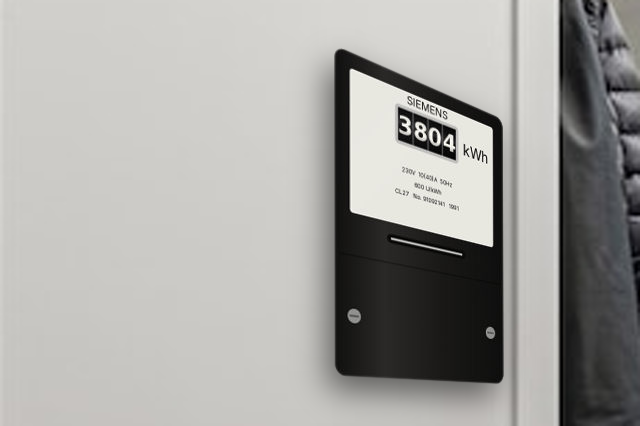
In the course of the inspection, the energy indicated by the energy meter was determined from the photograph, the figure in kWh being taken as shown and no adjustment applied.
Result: 3804 kWh
